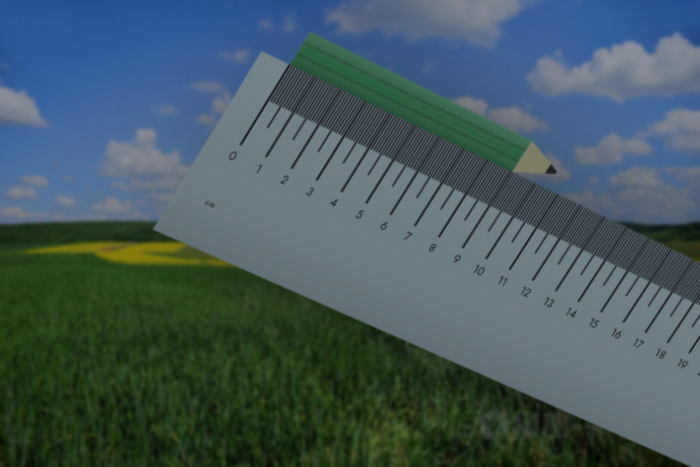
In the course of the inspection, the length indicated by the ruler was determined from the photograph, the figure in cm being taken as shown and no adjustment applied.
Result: 10.5 cm
